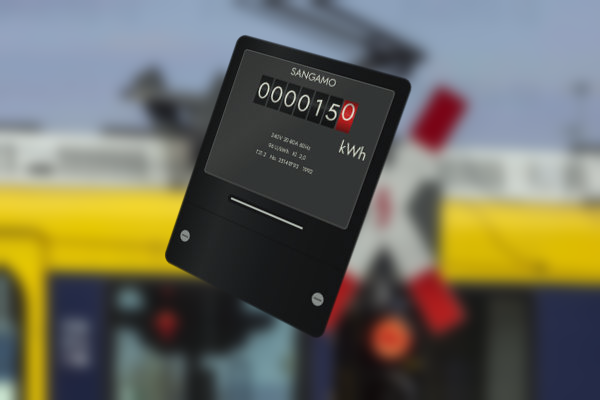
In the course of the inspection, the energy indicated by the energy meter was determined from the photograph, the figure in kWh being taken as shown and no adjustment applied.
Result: 15.0 kWh
